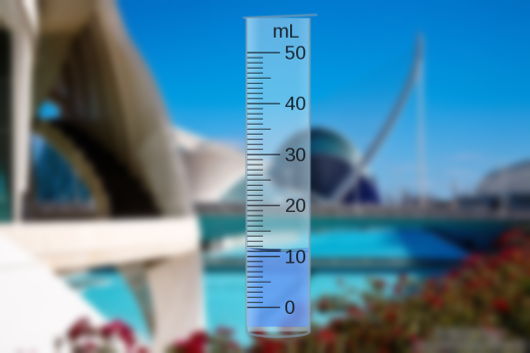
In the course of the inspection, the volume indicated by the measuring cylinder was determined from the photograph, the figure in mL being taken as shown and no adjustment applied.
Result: 11 mL
